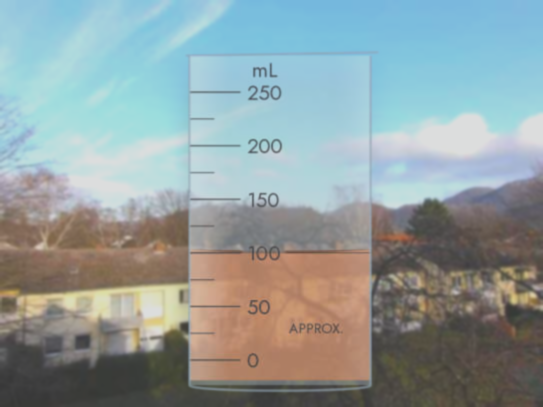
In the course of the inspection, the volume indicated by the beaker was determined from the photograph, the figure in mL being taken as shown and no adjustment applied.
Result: 100 mL
